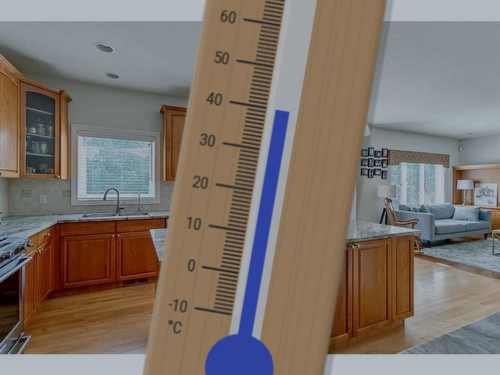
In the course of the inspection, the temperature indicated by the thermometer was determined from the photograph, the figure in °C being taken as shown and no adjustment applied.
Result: 40 °C
